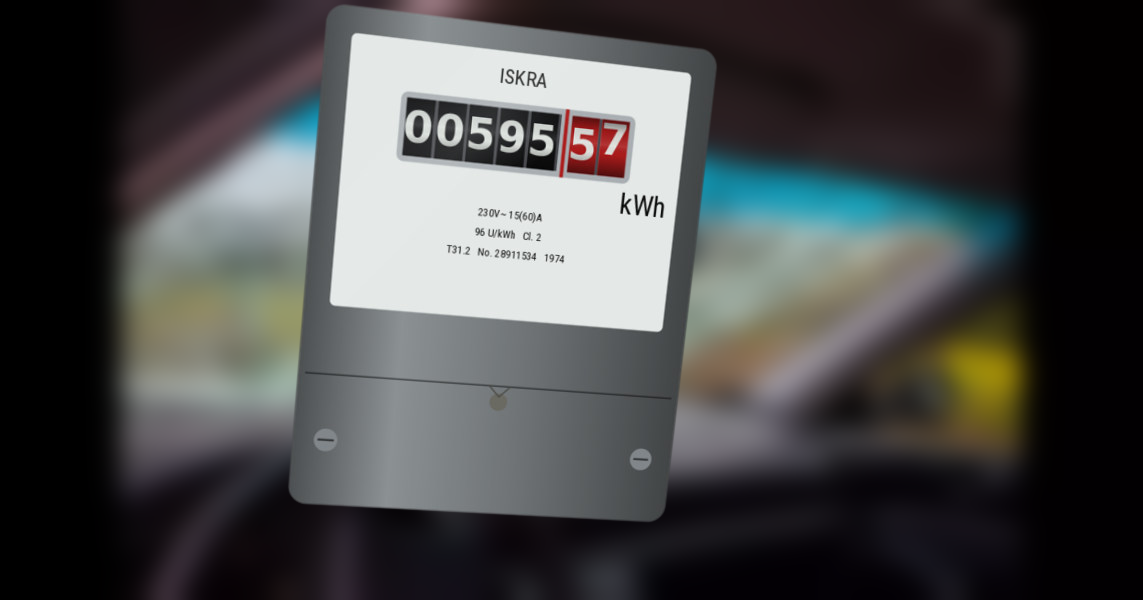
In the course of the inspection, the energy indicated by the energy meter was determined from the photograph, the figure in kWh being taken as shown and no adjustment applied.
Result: 595.57 kWh
